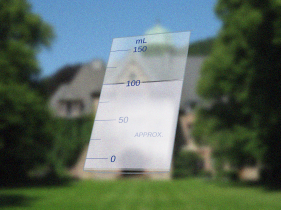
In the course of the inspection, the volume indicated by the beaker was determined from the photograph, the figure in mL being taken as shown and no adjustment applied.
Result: 100 mL
